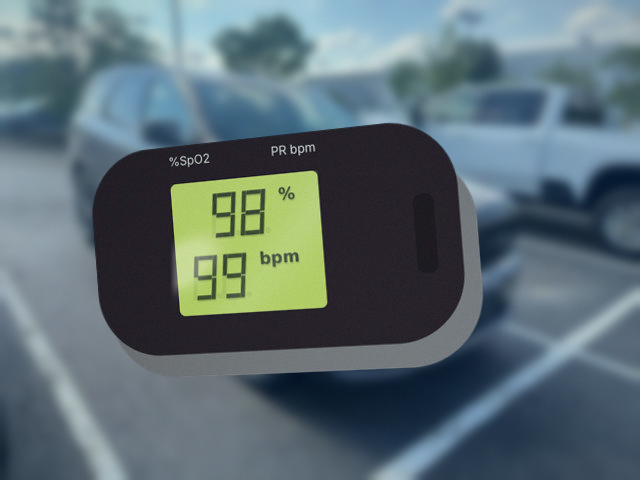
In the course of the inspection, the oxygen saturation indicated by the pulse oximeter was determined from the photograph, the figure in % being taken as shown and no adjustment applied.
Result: 98 %
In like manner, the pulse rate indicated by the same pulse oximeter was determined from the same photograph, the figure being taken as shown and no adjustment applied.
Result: 99 bpm
